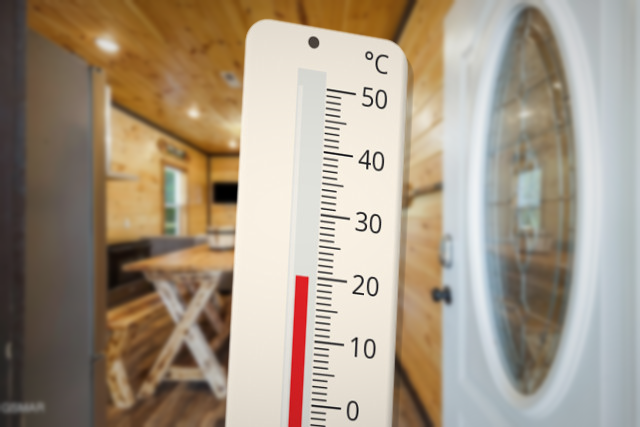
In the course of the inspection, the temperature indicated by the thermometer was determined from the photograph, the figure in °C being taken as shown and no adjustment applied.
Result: 20 °C
